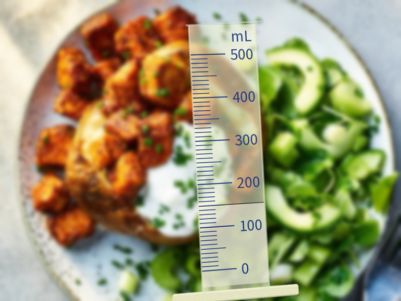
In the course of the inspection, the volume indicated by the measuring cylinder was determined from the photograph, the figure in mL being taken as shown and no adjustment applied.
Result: 150 mL
